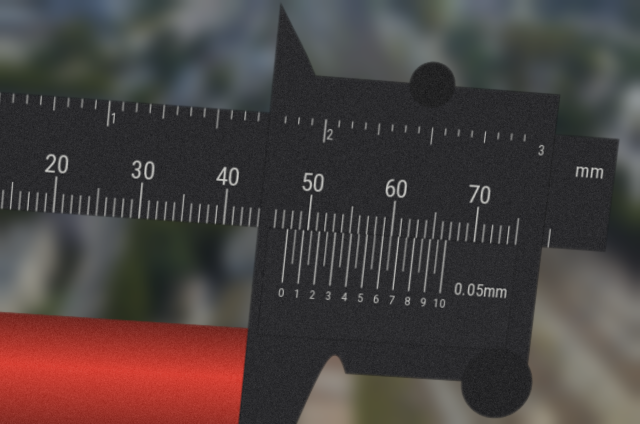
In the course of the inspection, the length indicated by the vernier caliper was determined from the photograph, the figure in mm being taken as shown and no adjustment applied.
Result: 47.6 mm
